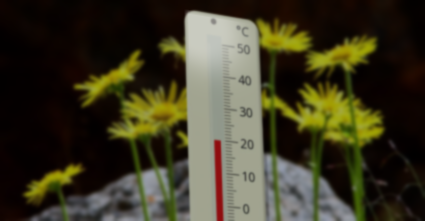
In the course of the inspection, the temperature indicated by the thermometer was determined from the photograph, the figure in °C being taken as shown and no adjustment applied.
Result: 20 °C
